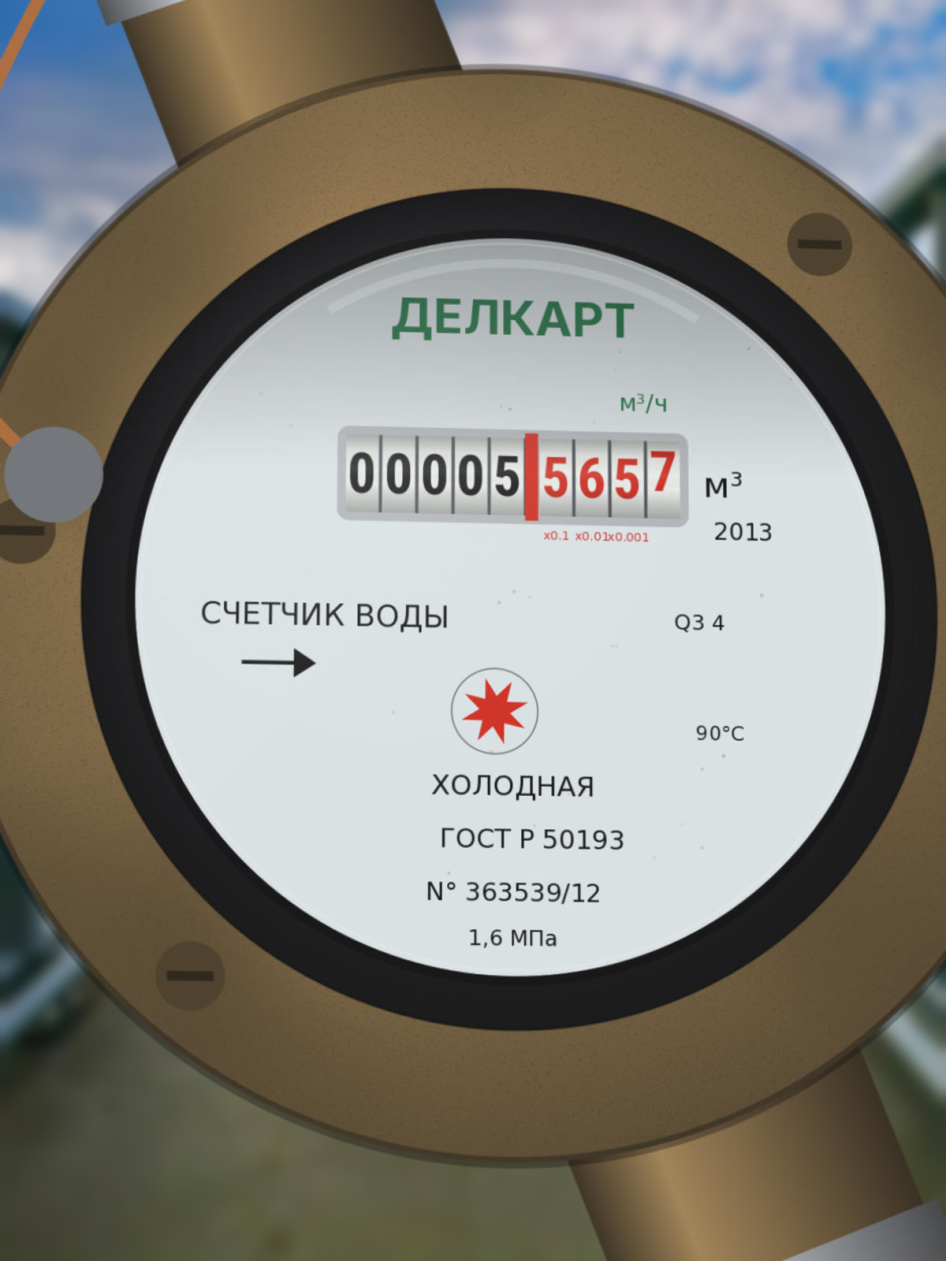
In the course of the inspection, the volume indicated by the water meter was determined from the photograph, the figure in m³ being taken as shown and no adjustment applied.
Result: 5.5657 m³
